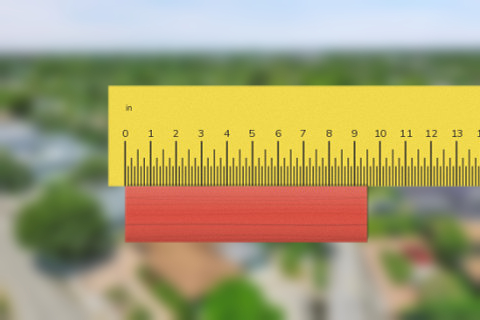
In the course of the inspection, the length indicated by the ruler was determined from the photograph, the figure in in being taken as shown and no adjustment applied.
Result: 9.5 in
